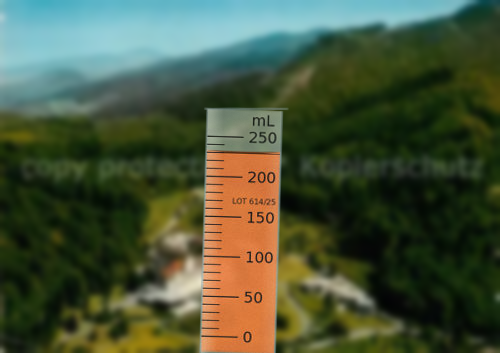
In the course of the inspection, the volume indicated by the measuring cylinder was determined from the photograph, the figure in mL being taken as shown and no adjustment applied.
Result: 230 mL
